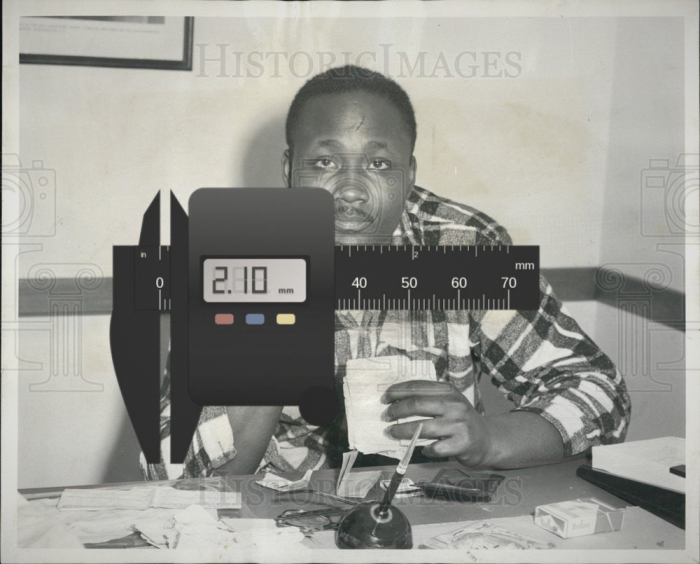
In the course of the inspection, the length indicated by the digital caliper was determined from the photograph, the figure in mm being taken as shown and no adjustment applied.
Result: 2.10 mm
